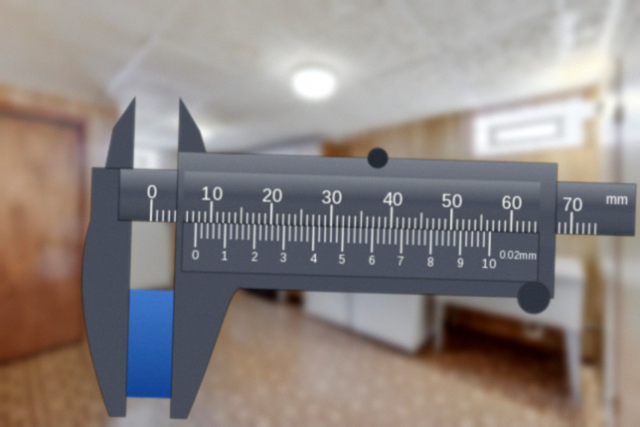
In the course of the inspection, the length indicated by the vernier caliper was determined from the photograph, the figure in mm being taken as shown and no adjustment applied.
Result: 7.5 mm
